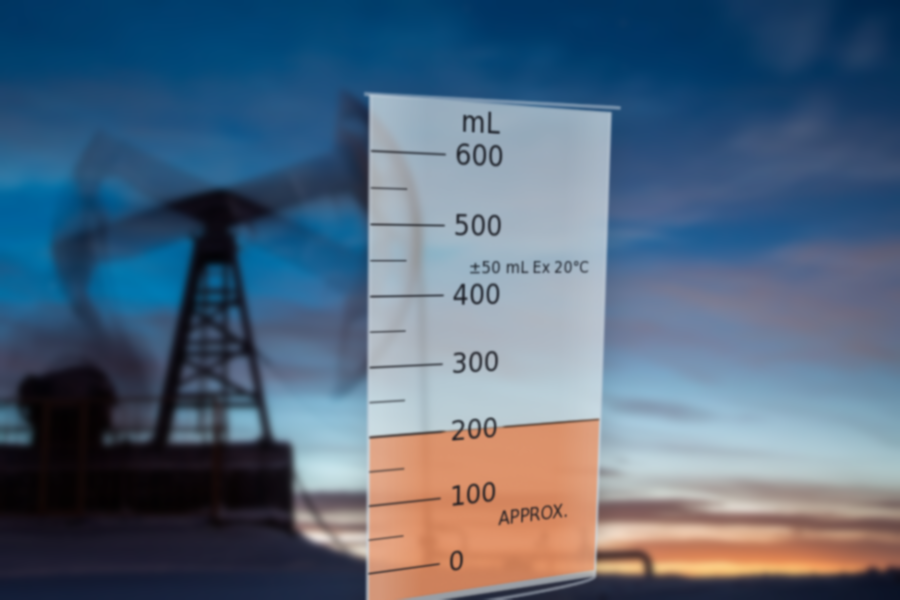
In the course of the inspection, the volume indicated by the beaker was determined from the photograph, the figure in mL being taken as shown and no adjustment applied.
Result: 200 mL
